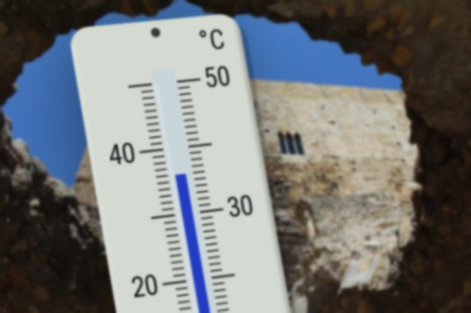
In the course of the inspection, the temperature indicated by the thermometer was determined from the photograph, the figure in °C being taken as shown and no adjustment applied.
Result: 36 °C
